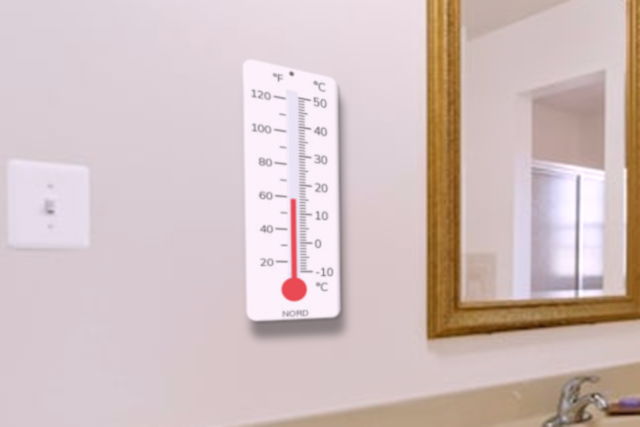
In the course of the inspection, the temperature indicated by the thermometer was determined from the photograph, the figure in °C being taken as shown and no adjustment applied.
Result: 15 °C
